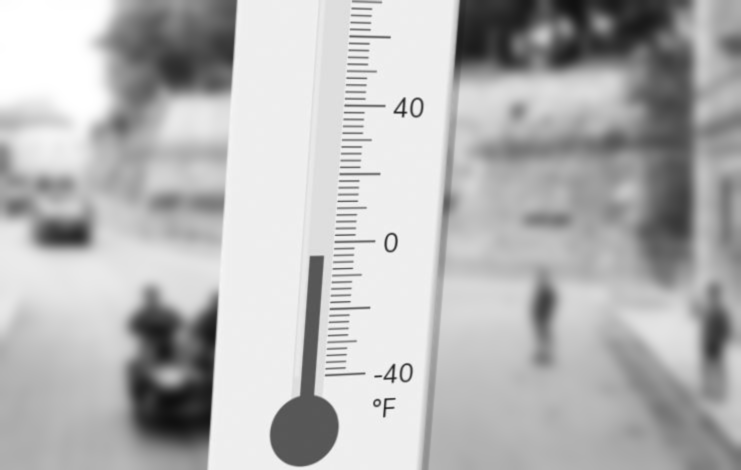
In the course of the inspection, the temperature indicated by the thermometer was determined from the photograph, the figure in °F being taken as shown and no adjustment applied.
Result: -4 °F
